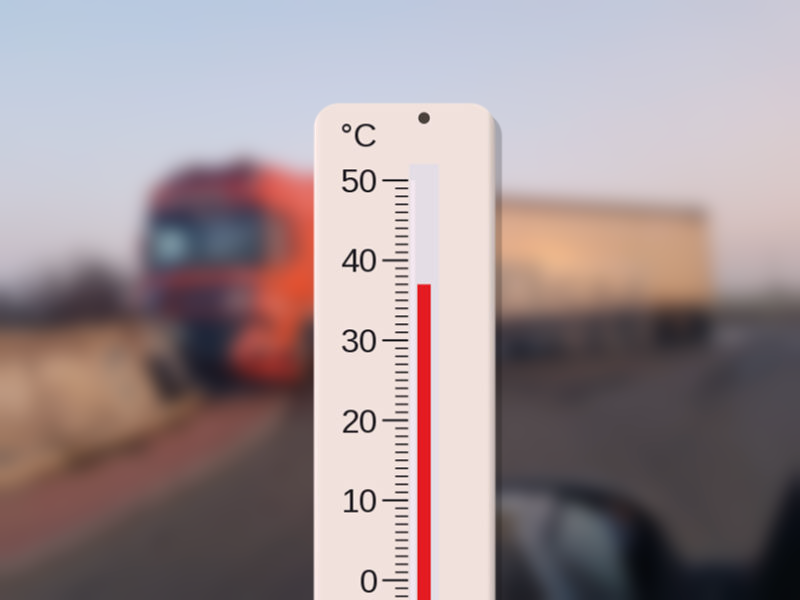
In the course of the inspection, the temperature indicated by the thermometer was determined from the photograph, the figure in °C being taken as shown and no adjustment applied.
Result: 37 °C
